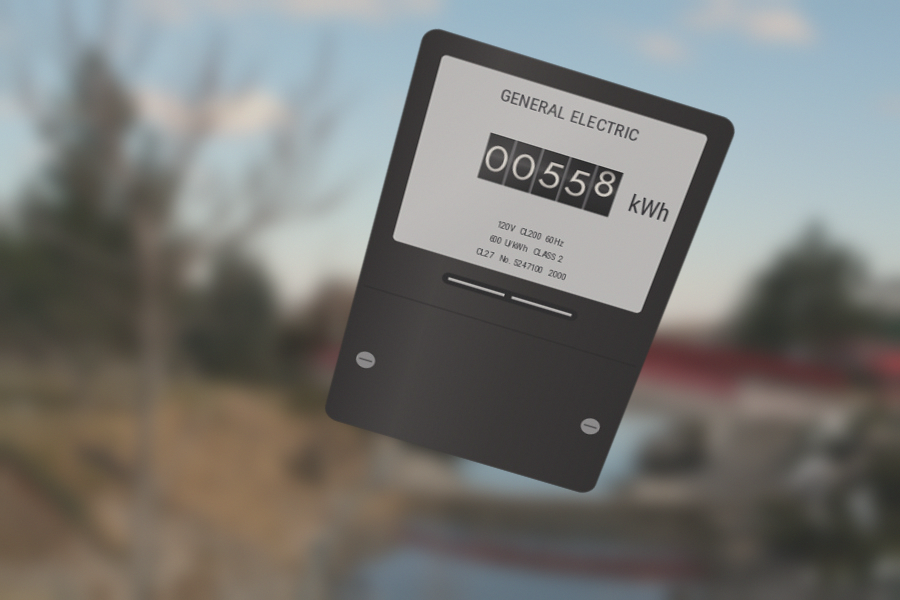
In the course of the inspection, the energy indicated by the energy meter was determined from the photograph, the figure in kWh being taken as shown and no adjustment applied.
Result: 558 kWh
